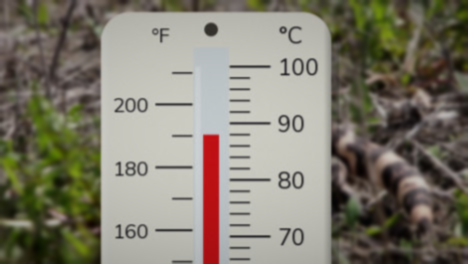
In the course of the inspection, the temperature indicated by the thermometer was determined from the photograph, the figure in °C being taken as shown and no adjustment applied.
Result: 88 °C
